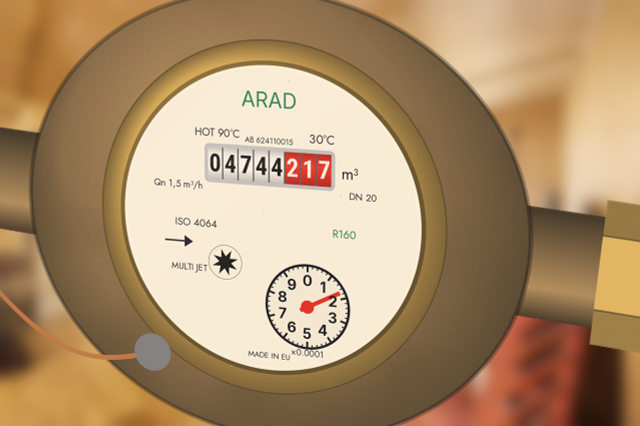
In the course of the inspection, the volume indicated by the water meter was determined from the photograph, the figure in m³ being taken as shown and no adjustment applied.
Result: 4744.2171 m³
